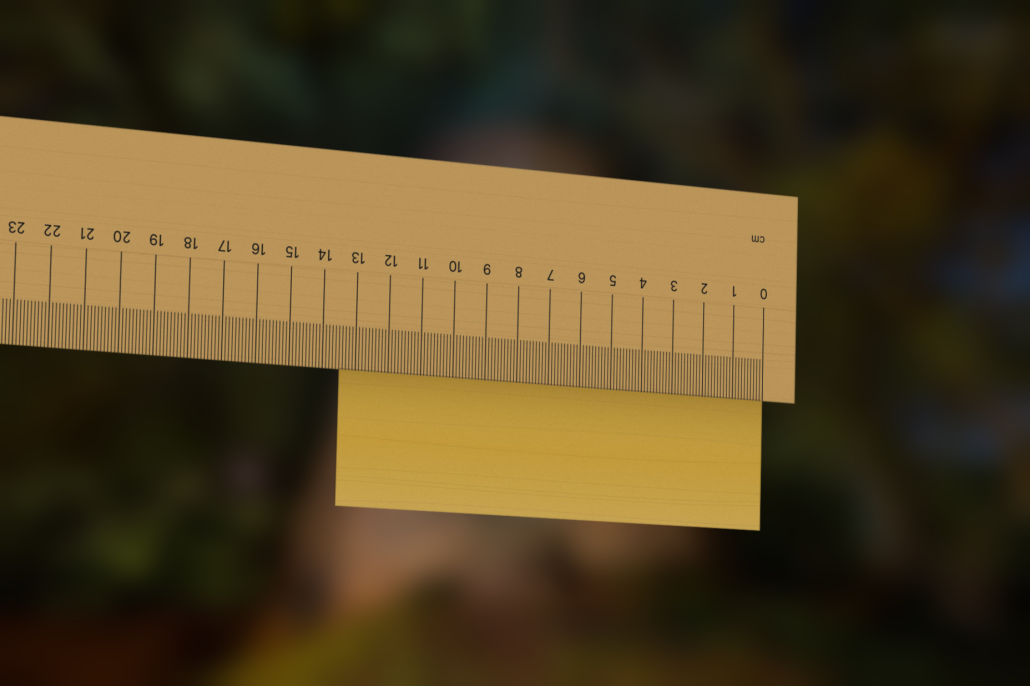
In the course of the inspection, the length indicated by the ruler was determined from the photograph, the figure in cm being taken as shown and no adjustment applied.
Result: 13.5 cm
